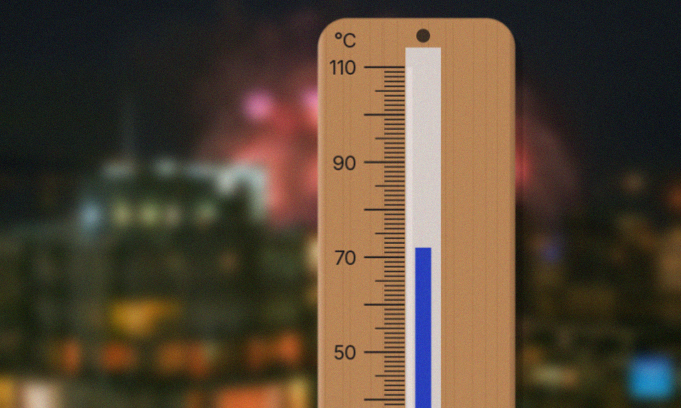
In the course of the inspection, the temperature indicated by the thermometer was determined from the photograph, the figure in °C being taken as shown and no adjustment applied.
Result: 72 °C
